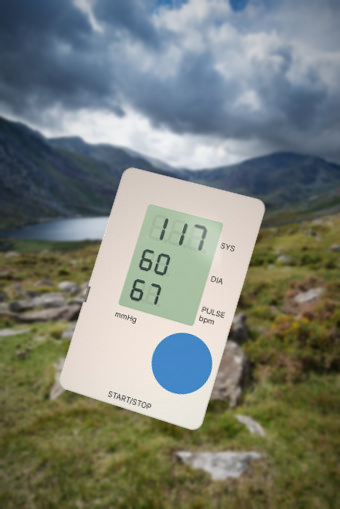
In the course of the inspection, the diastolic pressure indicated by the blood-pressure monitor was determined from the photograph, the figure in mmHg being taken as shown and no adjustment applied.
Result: 60 mmHg
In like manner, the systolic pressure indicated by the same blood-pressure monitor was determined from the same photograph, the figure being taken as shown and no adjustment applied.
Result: 117 mmHg
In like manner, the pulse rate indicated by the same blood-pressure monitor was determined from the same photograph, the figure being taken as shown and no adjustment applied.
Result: 67 bpm
